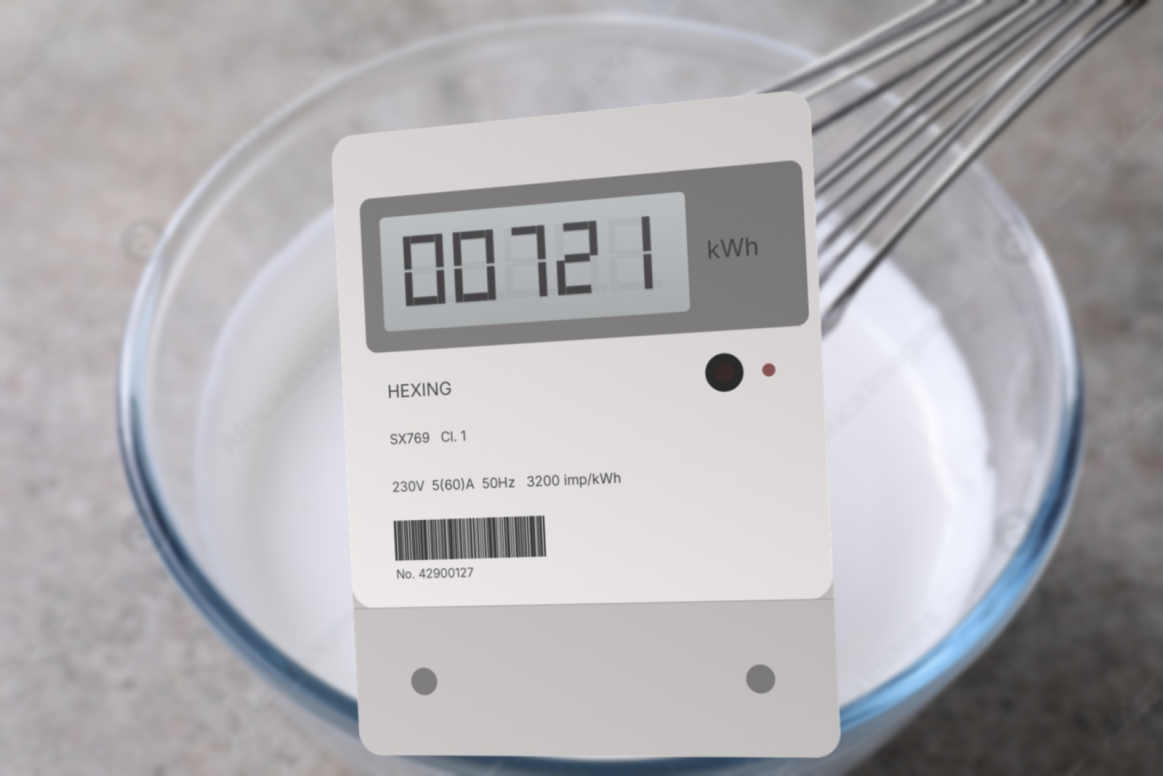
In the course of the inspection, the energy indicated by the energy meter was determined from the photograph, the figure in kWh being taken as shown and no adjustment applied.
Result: 721 kWh
